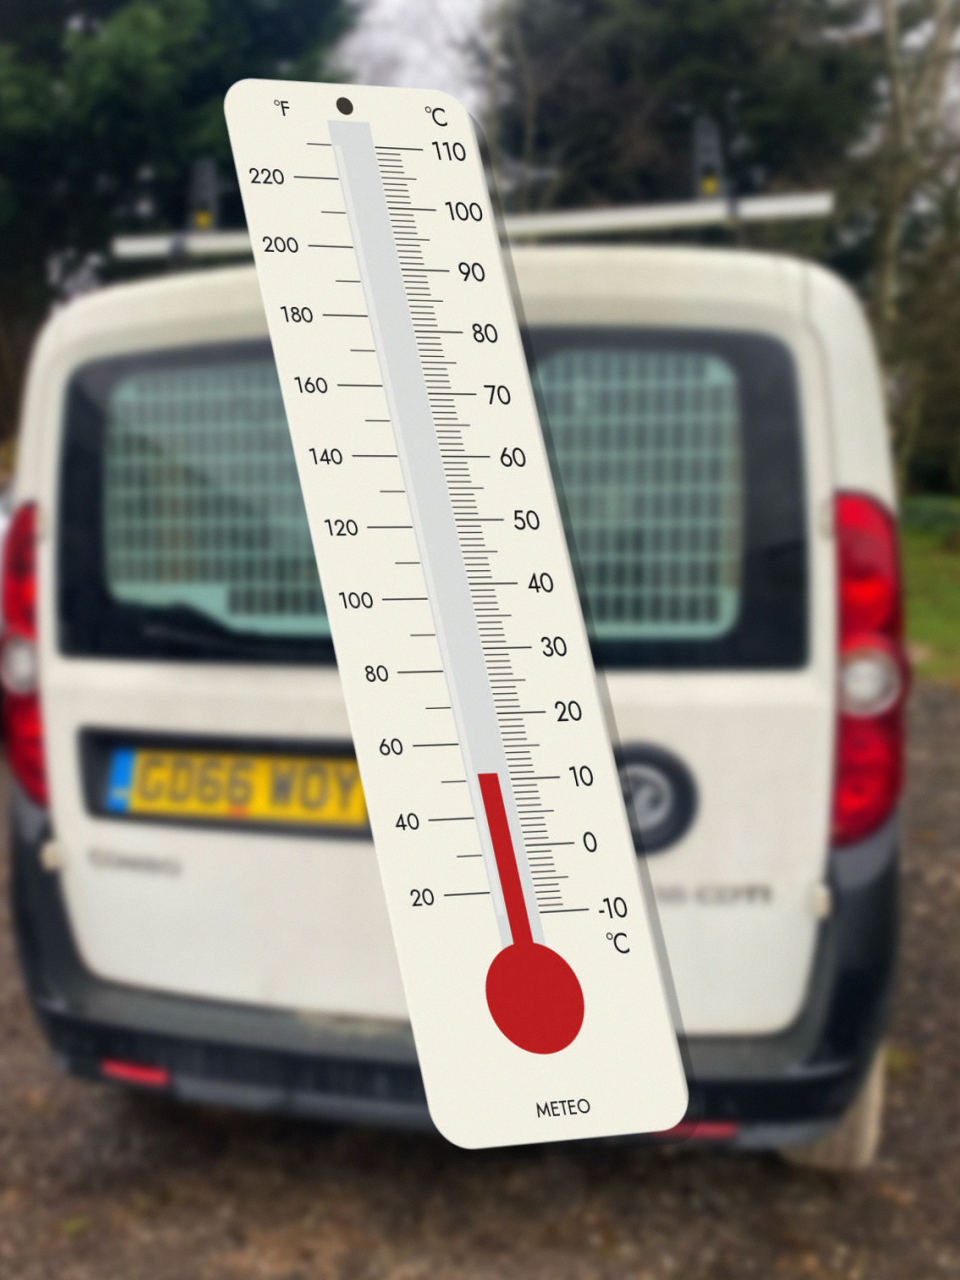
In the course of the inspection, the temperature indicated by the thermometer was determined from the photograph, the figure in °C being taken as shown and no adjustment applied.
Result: 11 °C
